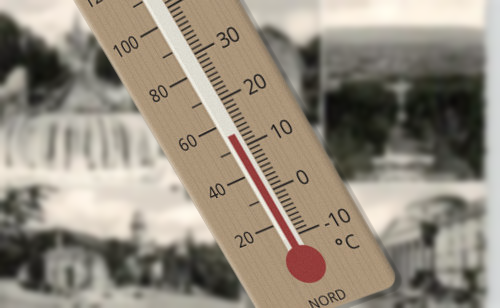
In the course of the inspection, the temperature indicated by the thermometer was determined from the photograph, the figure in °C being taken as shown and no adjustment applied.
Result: 13 °C
